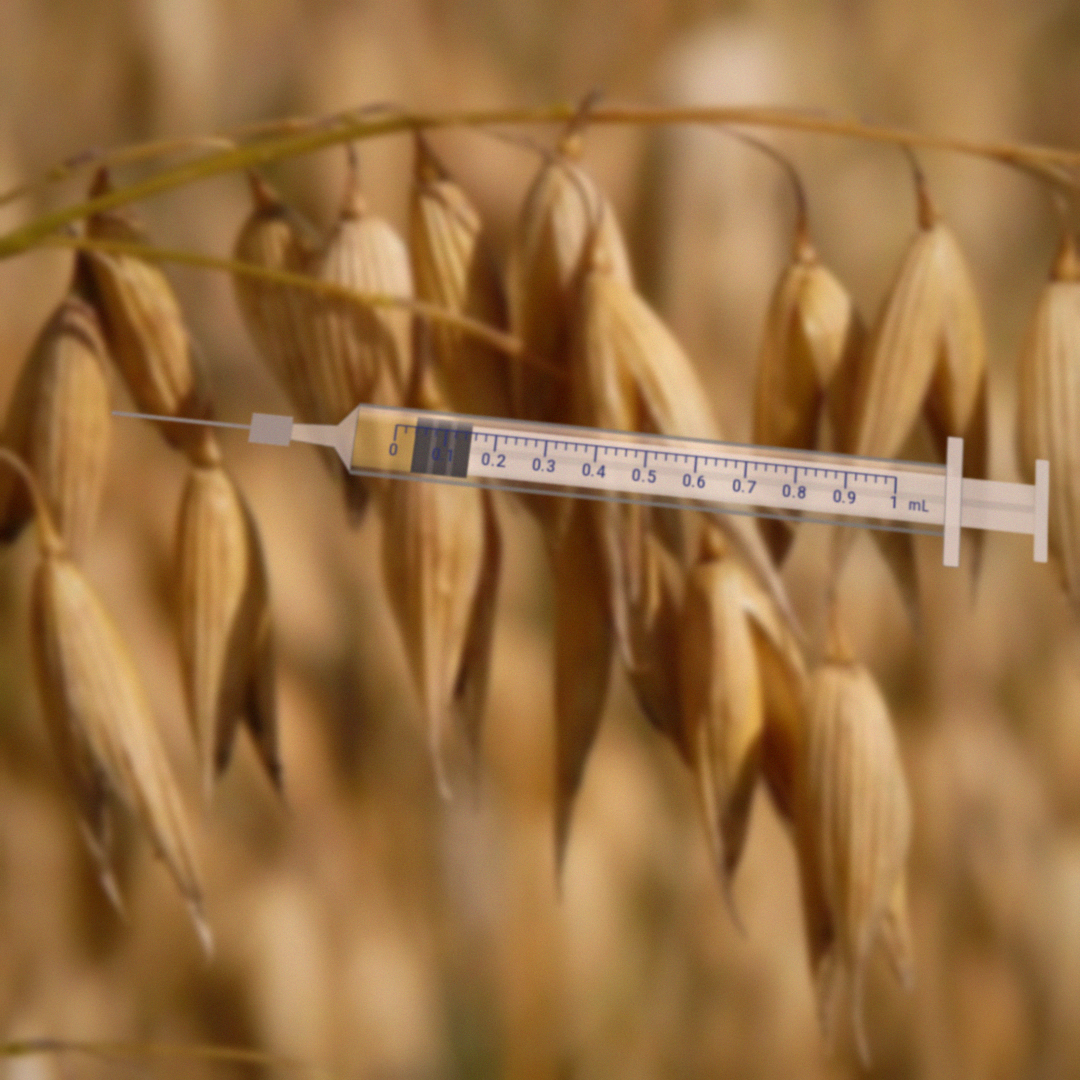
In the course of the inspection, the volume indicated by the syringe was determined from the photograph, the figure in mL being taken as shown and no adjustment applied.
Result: 0.04 mL
